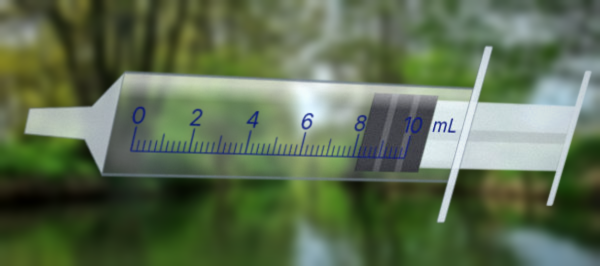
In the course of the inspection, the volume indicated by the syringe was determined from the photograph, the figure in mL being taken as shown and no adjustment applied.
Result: 8.2 mL
